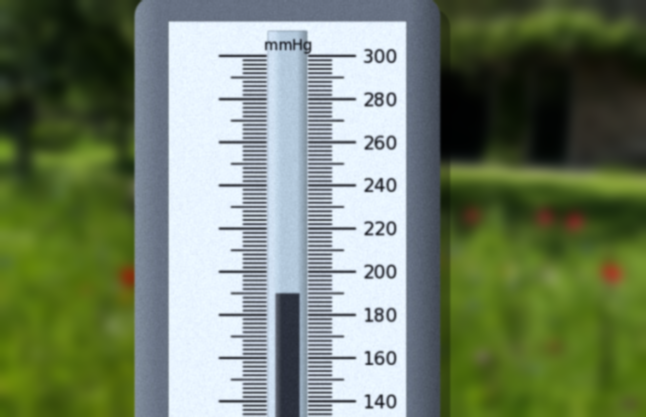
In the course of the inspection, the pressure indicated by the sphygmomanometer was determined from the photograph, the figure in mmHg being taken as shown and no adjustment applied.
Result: 190 mmHg
